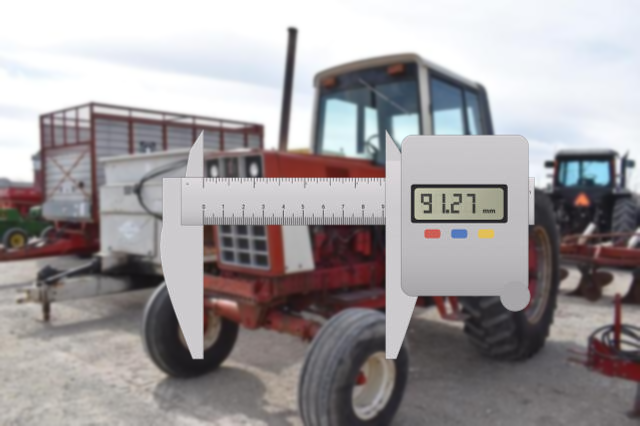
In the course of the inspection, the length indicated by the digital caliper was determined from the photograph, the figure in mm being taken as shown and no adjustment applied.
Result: 91.27 mm
